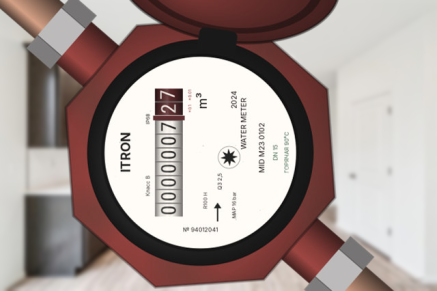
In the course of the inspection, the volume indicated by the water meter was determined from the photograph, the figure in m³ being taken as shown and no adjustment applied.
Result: 7.27 m³
